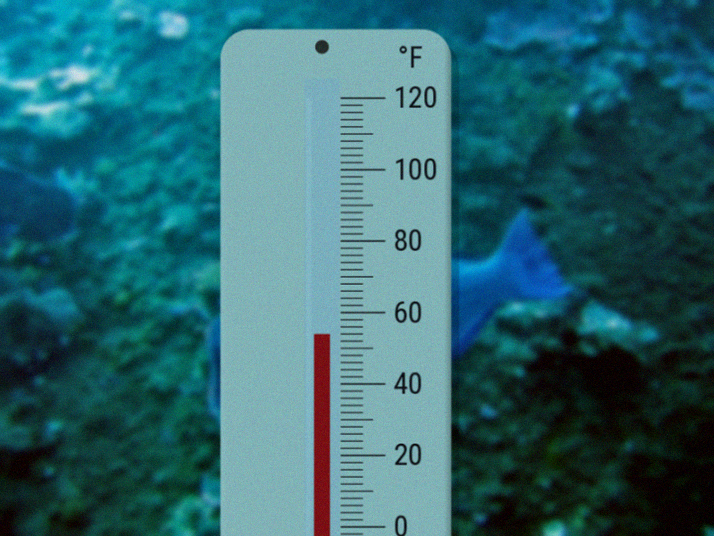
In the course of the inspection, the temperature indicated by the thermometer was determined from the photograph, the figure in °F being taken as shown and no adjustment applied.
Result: 54 °F
